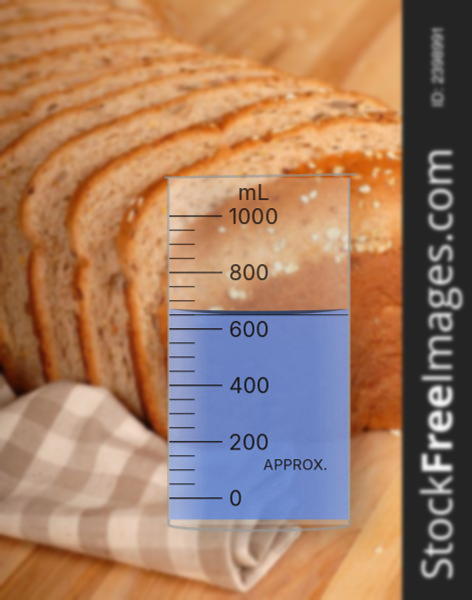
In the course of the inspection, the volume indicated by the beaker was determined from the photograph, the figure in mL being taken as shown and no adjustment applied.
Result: 650 mL
